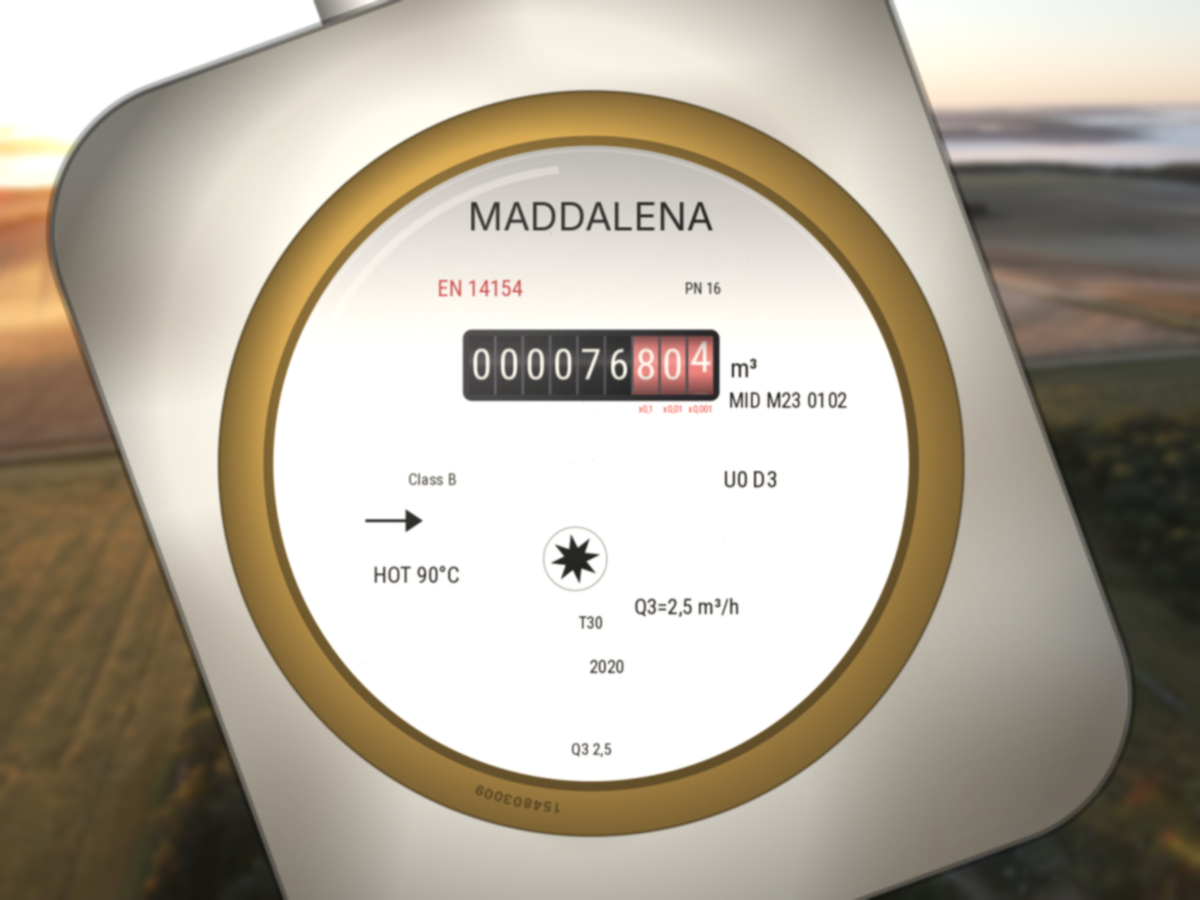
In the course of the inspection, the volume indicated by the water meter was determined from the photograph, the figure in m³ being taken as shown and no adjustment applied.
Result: 76.804 m³
